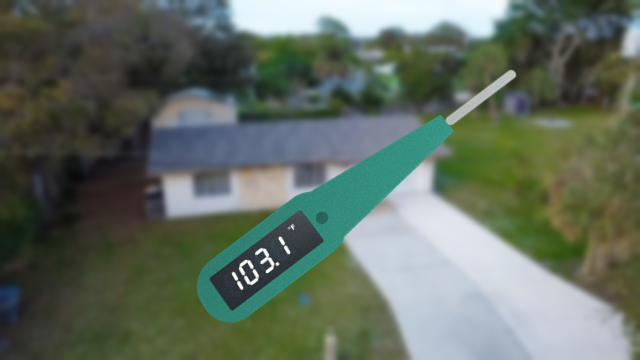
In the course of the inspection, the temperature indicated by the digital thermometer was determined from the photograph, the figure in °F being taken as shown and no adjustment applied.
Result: 103.1 °F
